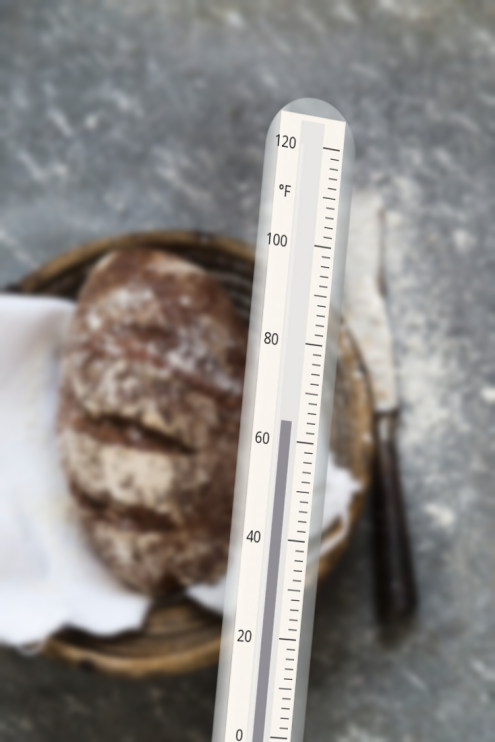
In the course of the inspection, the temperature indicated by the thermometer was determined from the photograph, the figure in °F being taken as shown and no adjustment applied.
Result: 64 °F
